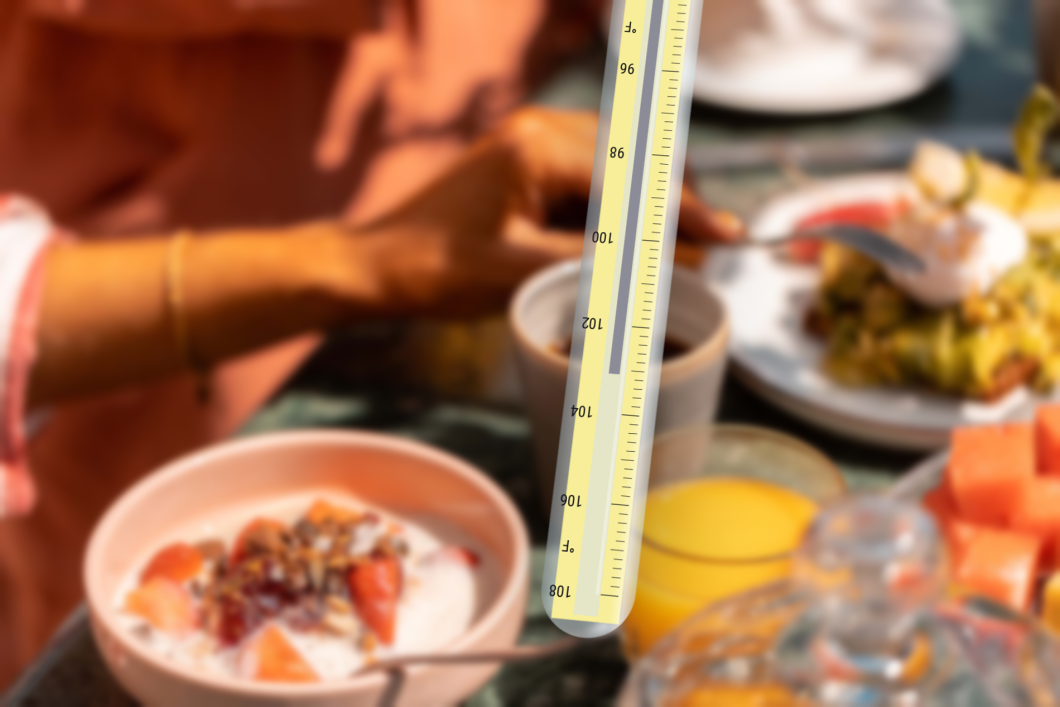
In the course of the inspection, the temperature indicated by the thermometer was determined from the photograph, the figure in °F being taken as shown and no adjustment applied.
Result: 103.1 °F
